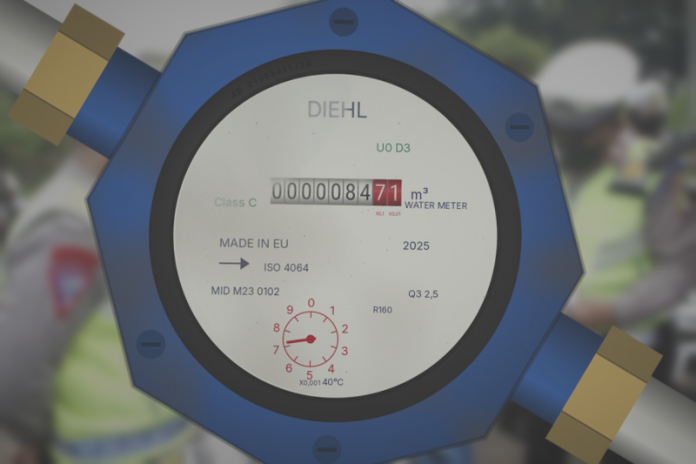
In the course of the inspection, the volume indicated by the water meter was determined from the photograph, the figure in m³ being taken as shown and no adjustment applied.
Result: 84.717 m³
